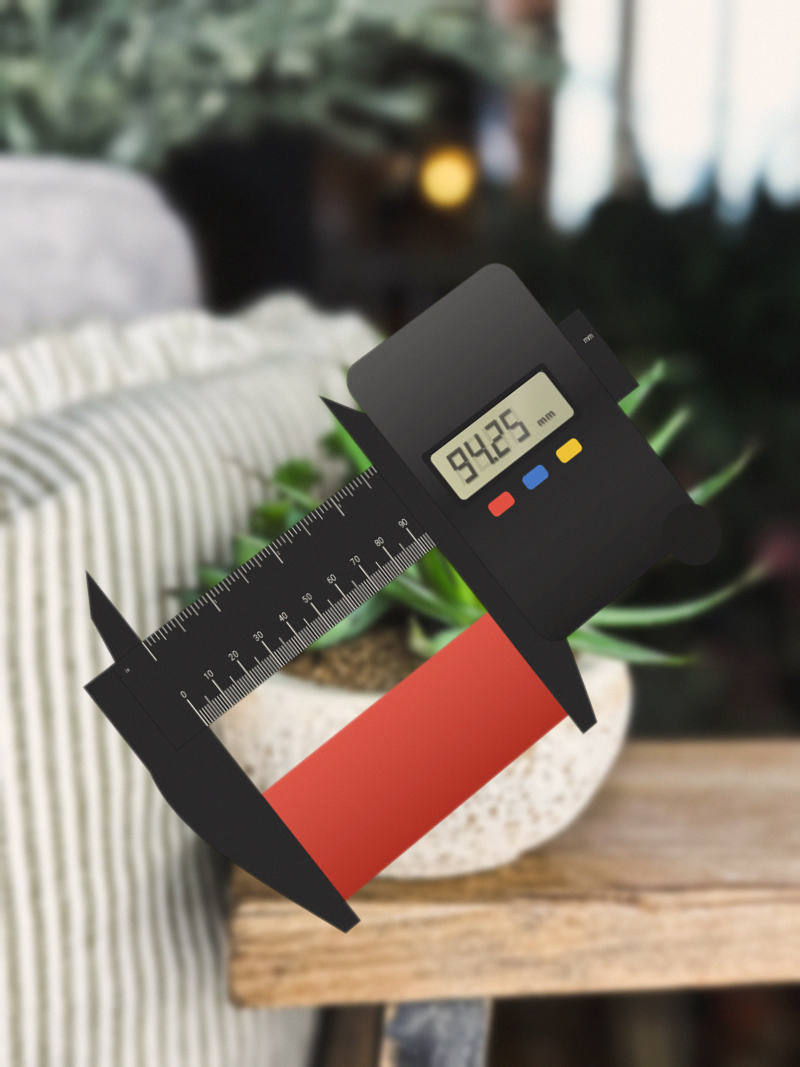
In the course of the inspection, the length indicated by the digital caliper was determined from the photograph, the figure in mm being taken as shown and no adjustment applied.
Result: 94.25 mm
